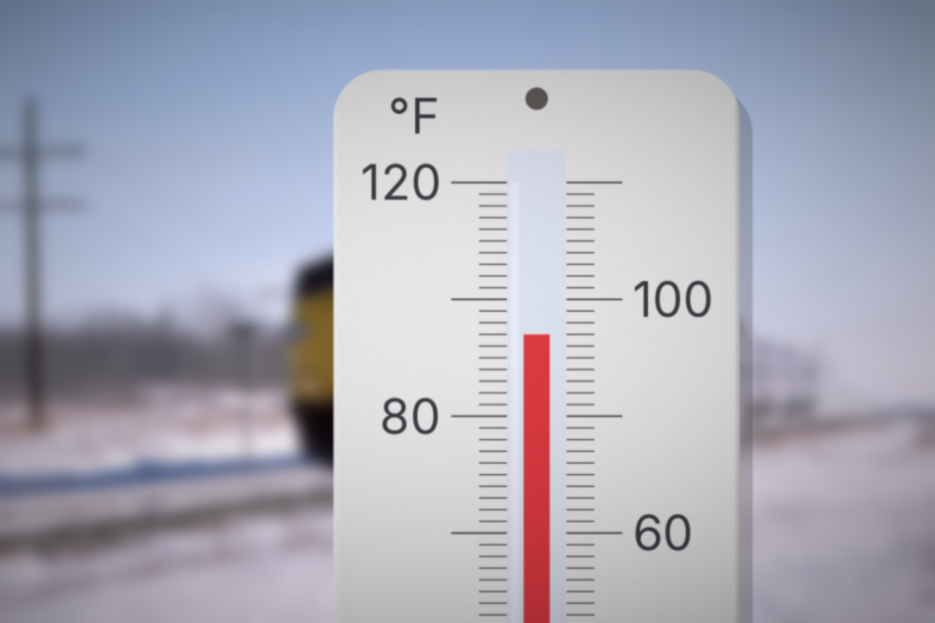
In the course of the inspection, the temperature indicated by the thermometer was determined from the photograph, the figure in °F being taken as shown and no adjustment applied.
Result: 94 °F
